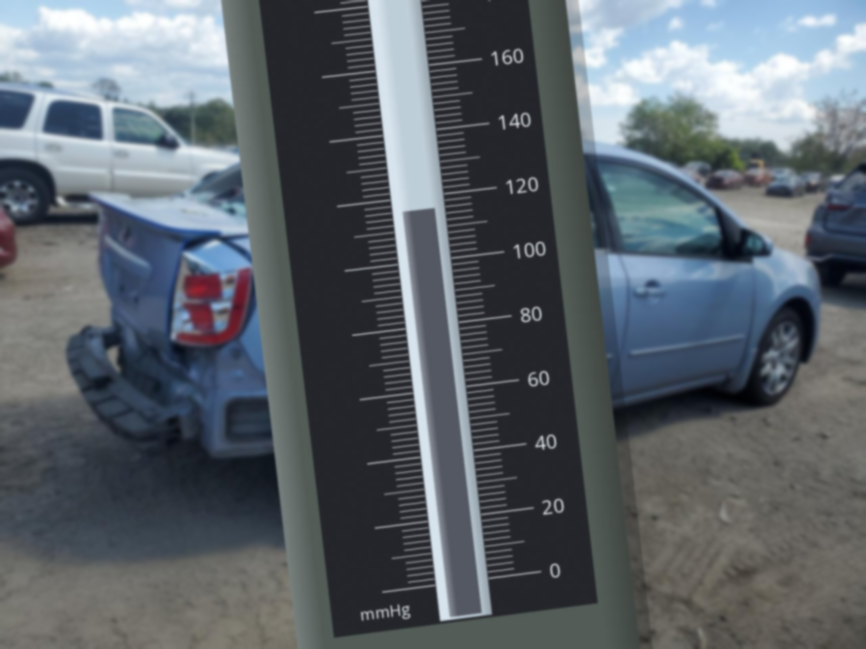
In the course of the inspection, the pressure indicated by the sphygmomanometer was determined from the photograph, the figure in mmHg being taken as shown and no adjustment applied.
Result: 116 mmHg
